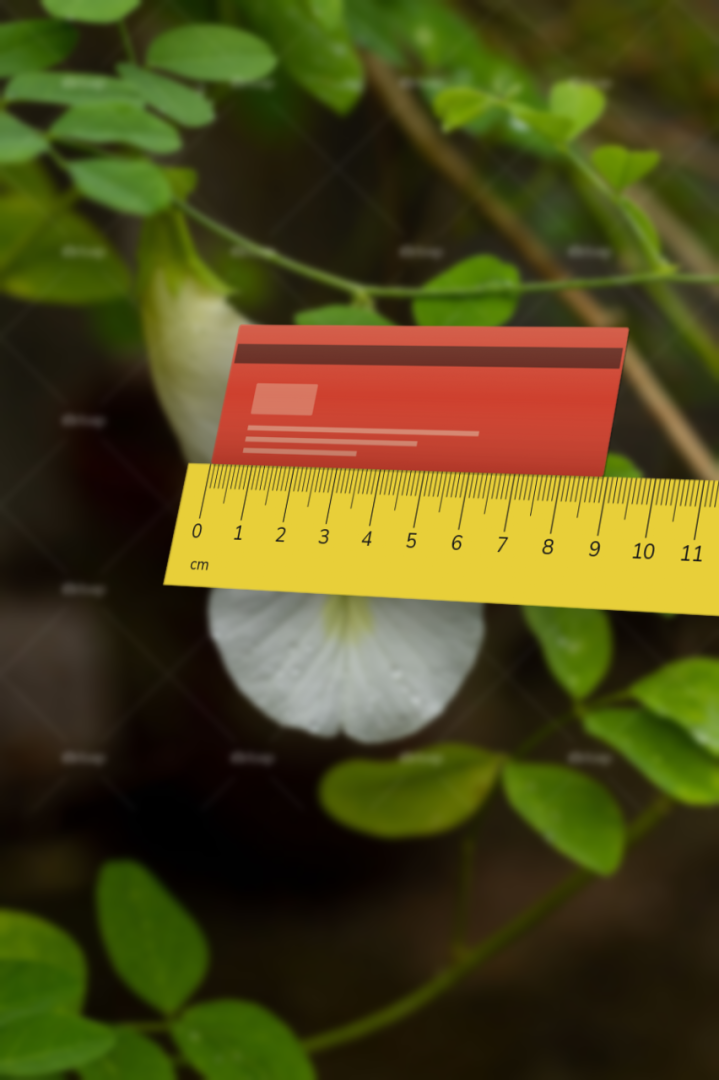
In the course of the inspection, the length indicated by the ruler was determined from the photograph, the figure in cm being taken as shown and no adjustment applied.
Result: 8.9 cm
